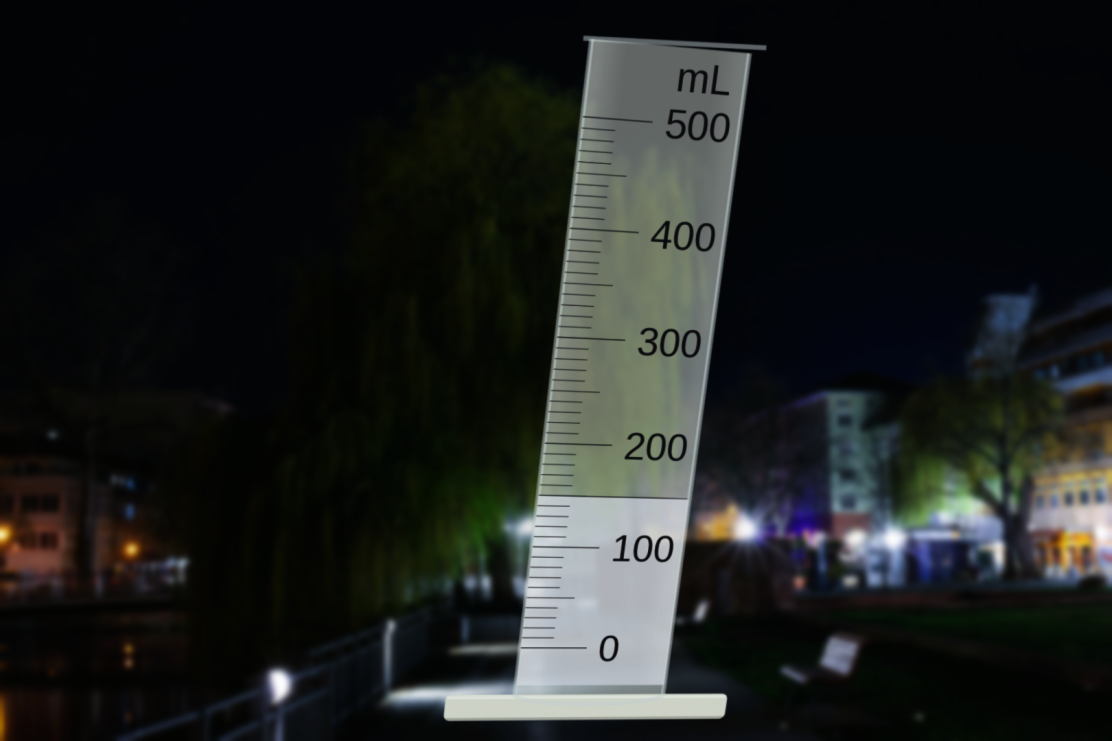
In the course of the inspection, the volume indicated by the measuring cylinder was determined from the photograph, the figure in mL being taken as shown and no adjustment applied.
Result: 150 mL
